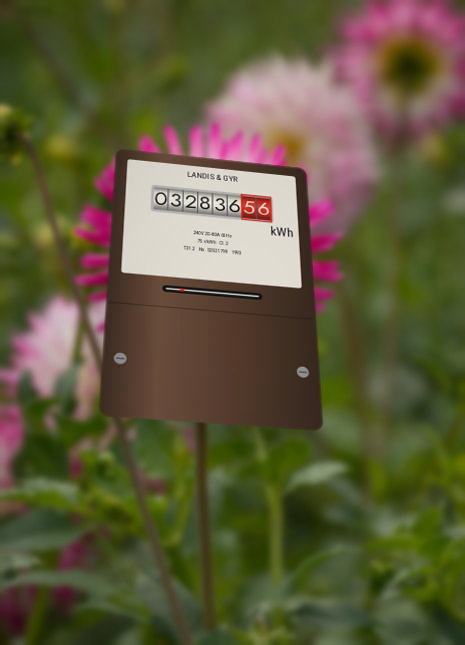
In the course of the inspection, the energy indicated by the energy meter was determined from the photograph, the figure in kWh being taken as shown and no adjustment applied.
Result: 32836.56 kWh
